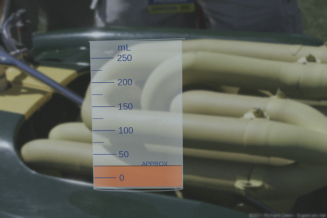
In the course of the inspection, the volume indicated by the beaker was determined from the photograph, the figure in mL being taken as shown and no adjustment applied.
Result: 25 mL
